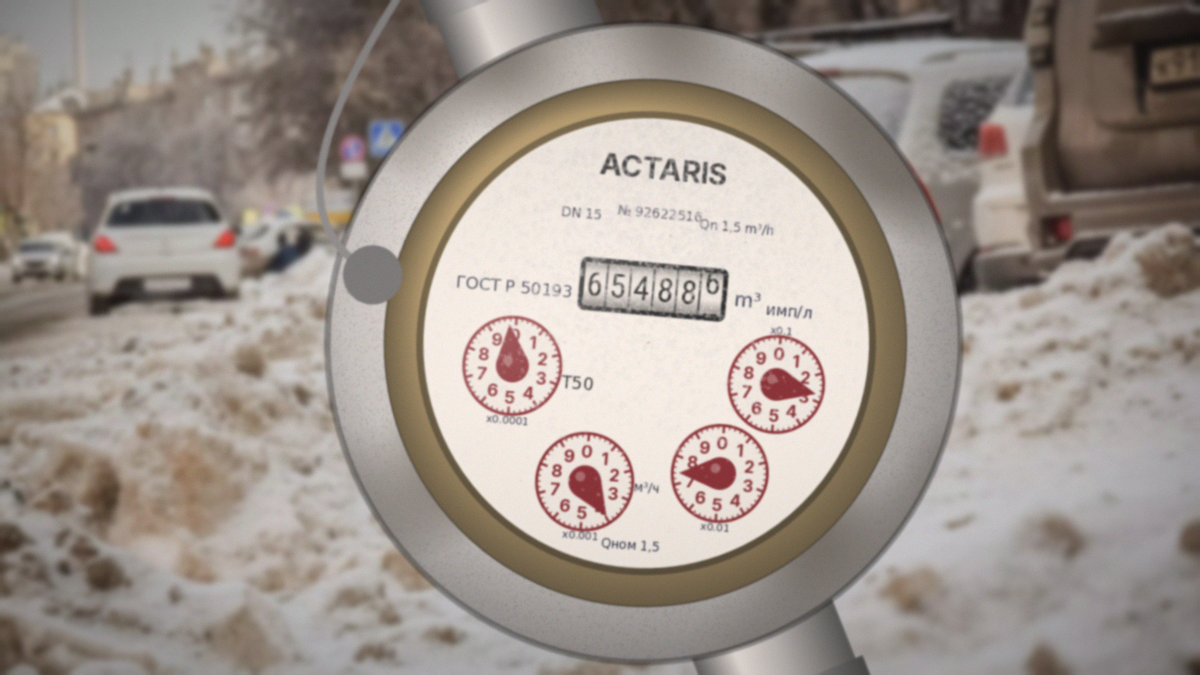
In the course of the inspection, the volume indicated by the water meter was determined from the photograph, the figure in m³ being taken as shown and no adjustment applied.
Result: 654886.2739 m³
